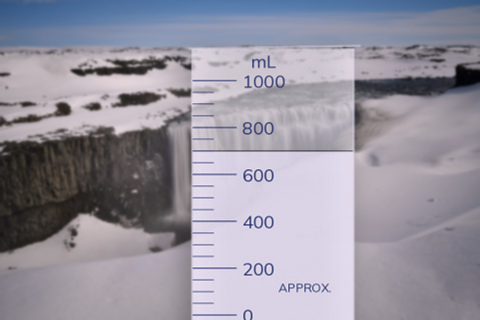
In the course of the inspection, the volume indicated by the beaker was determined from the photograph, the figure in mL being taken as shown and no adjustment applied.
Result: 700 mL
